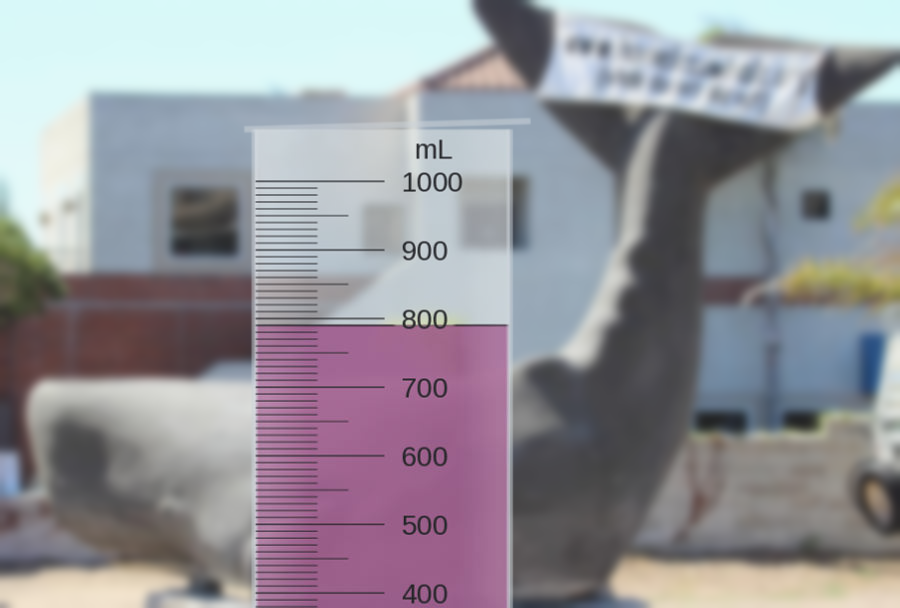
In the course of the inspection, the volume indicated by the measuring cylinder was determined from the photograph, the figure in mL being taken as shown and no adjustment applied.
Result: 790 mL
